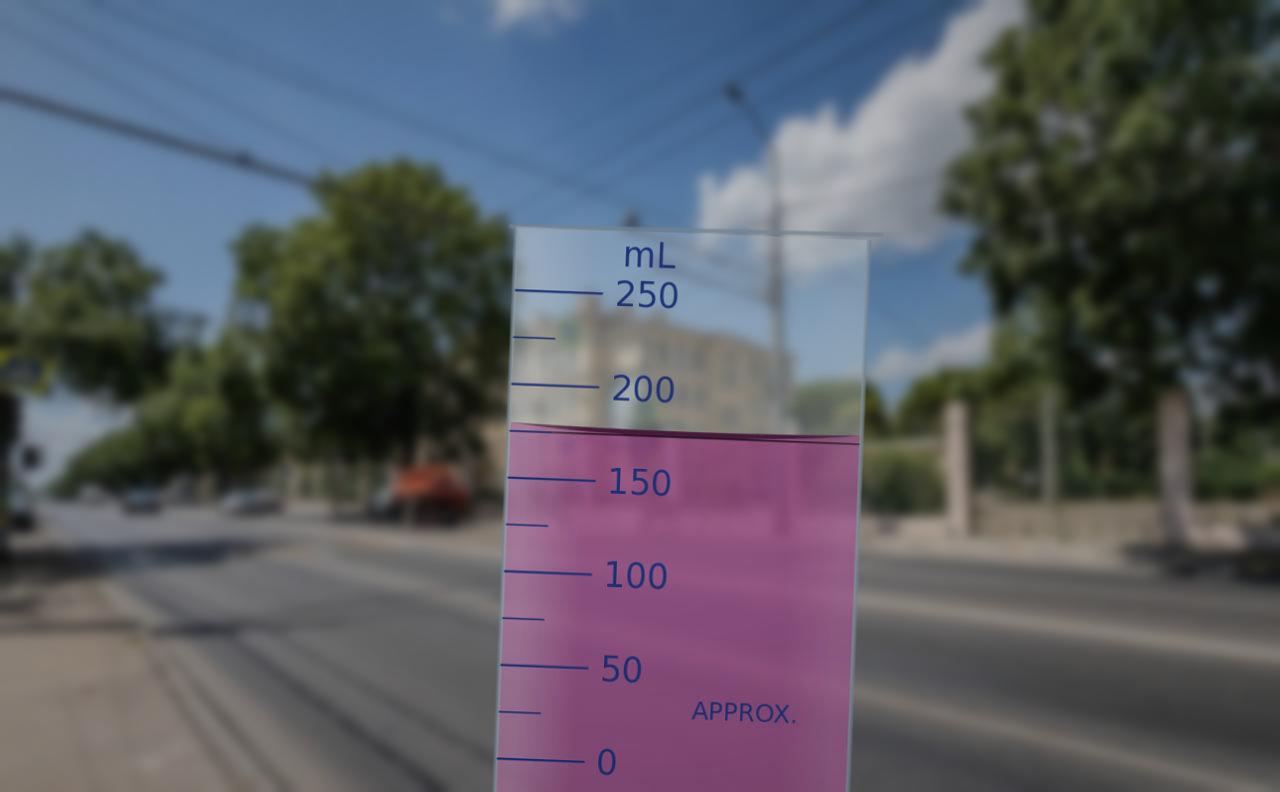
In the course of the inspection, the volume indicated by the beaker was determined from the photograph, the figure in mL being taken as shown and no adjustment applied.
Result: 175 mL
